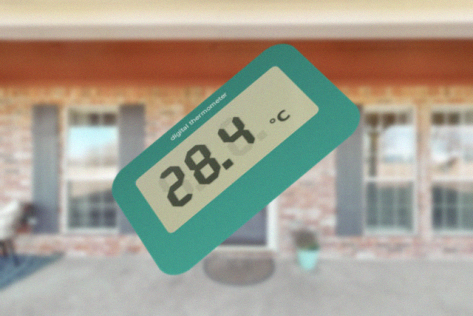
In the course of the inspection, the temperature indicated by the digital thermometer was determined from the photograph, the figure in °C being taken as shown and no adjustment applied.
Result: 28.4 °C
